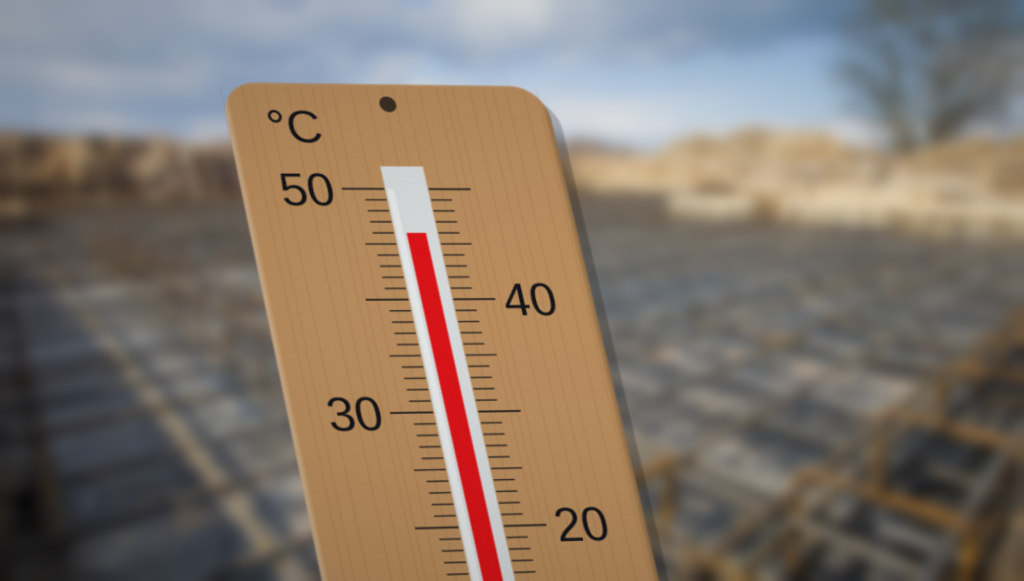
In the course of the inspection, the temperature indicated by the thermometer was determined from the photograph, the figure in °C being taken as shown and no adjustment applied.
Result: 46 °C
